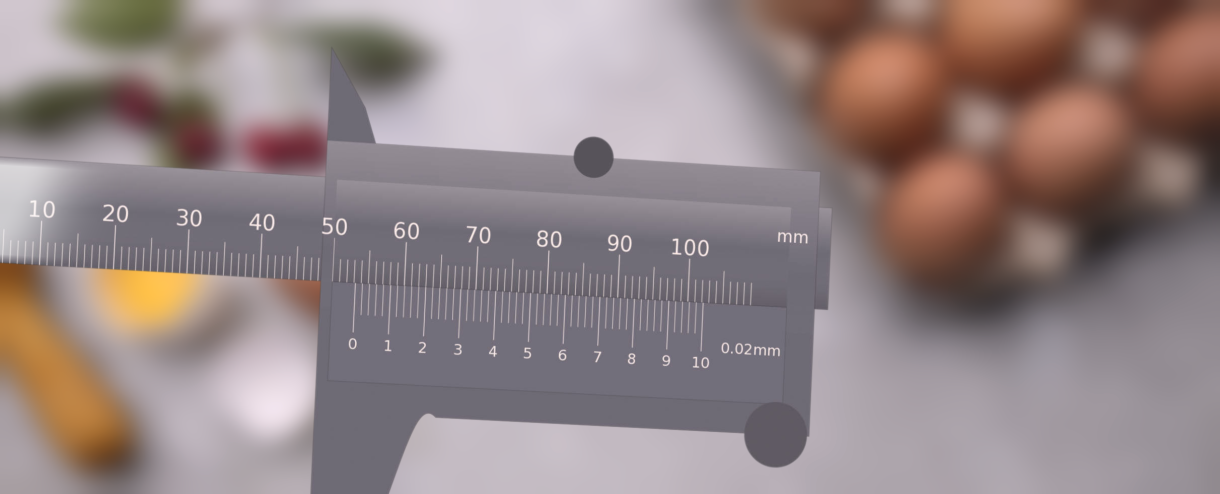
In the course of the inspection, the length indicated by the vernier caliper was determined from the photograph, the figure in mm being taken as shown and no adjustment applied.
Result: 53.2 mm
